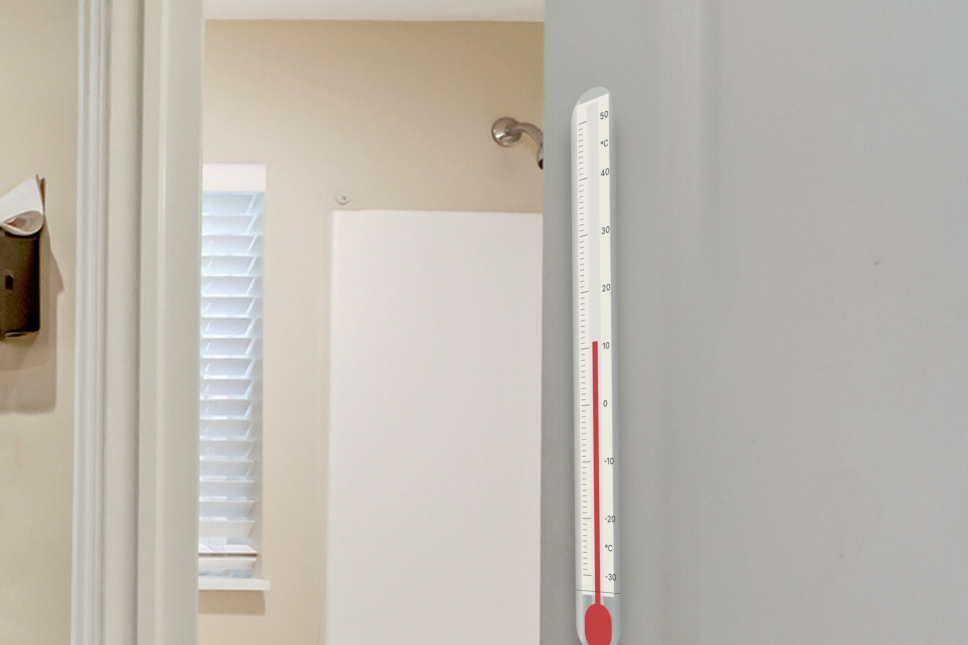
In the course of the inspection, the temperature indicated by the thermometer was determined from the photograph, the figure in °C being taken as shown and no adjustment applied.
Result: 11 °C
